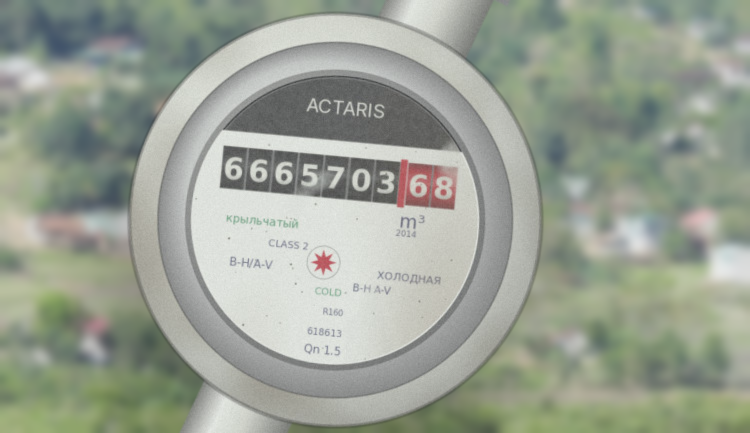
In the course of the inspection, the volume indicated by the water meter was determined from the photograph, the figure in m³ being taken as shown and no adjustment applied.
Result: 6665703.68 m³
